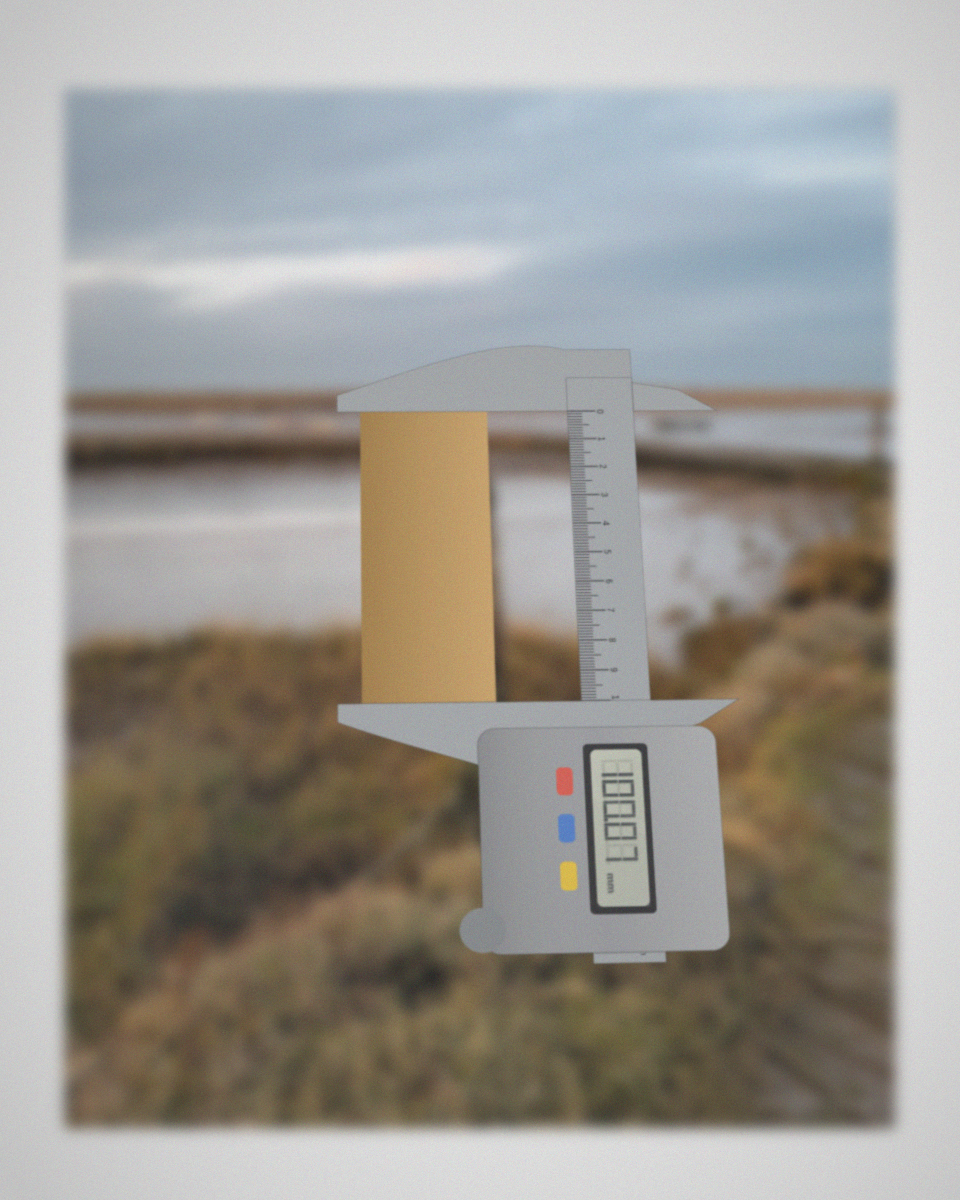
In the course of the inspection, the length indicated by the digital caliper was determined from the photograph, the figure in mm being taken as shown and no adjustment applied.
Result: 100.07 mm
